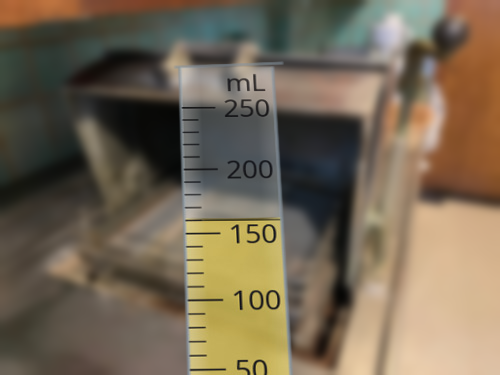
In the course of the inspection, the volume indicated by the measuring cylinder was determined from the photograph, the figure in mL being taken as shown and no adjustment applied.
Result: 160 mL
